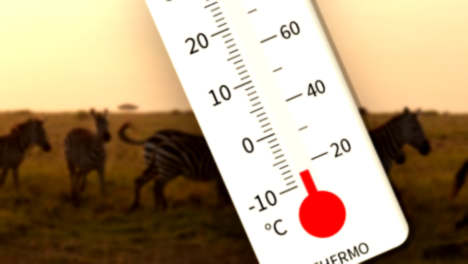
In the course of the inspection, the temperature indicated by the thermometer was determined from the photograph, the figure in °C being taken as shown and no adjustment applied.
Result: -8 °C
